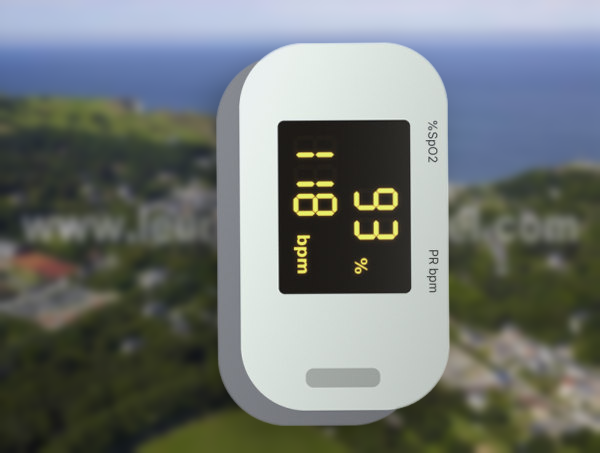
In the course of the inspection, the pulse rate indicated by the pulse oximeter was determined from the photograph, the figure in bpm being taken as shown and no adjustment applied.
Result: 118 bpm
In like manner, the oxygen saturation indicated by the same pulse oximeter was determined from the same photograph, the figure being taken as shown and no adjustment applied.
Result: 93 %
